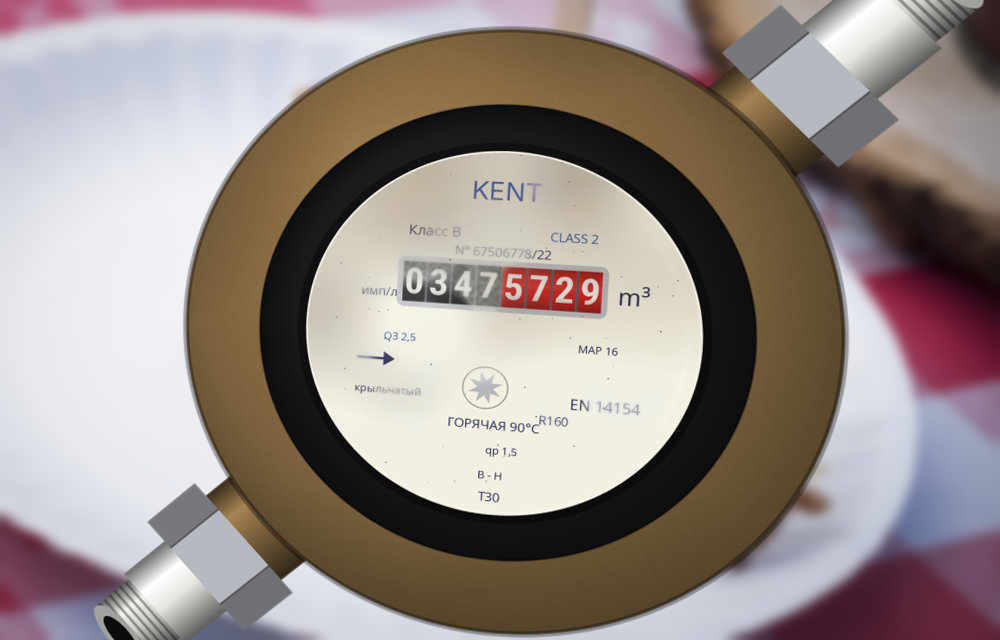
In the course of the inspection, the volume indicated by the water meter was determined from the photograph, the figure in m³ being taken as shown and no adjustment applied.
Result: 347.5729 m³
